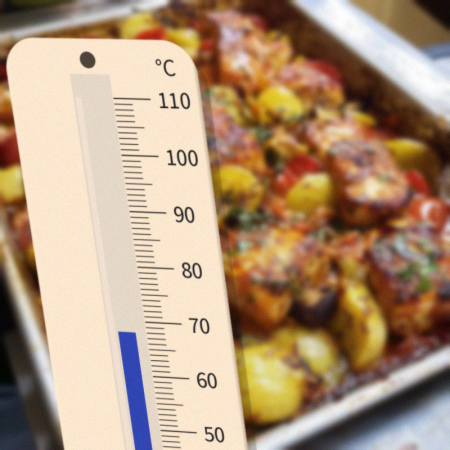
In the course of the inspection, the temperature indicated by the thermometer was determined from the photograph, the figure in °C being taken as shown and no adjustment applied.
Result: 68 °C
